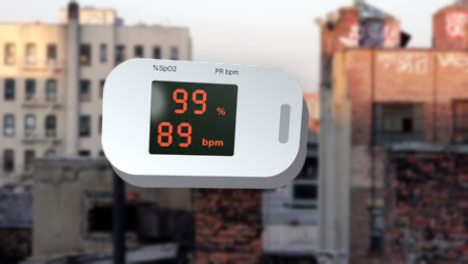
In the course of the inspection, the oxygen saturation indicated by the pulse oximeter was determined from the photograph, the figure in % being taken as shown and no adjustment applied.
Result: 99 %
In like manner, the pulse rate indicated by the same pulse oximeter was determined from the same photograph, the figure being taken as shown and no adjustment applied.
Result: 89 bpm
